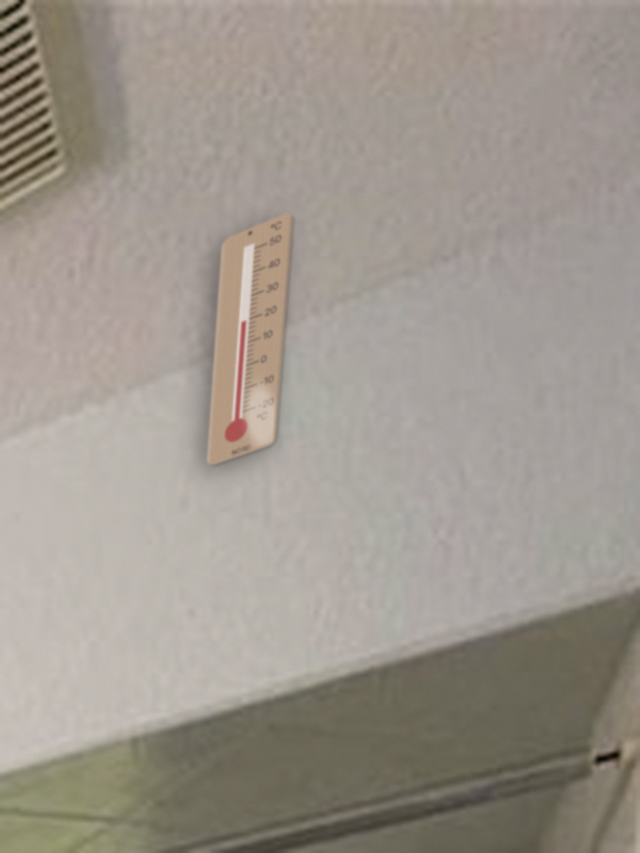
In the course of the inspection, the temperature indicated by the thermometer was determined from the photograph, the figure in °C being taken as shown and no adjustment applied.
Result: 20 °C
